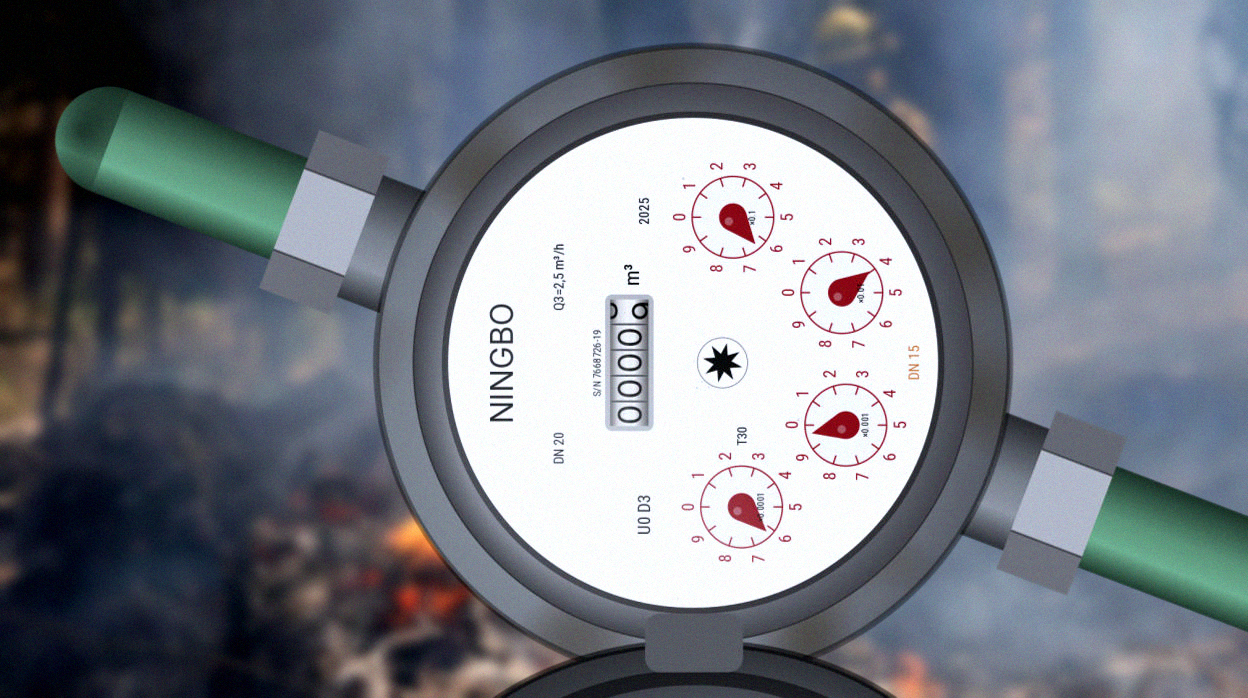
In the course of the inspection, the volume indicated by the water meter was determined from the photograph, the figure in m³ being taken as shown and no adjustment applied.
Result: 8.6396 m³
